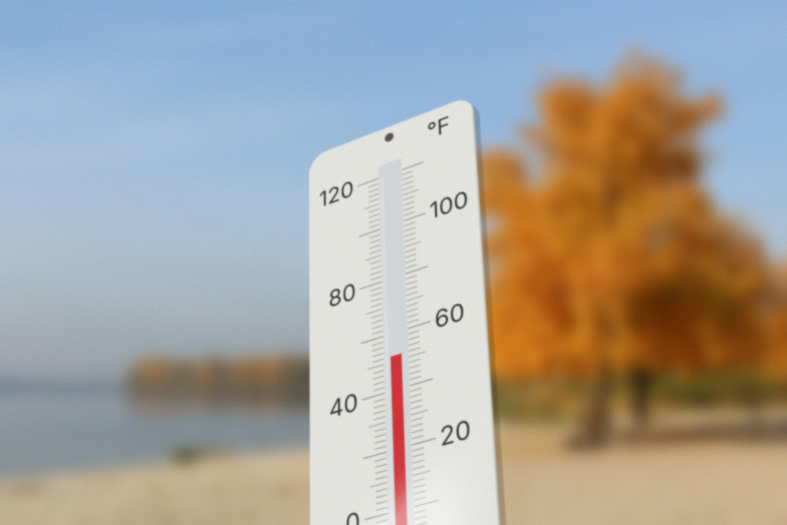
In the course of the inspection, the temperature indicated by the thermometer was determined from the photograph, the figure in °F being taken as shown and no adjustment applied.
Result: 52 °F
